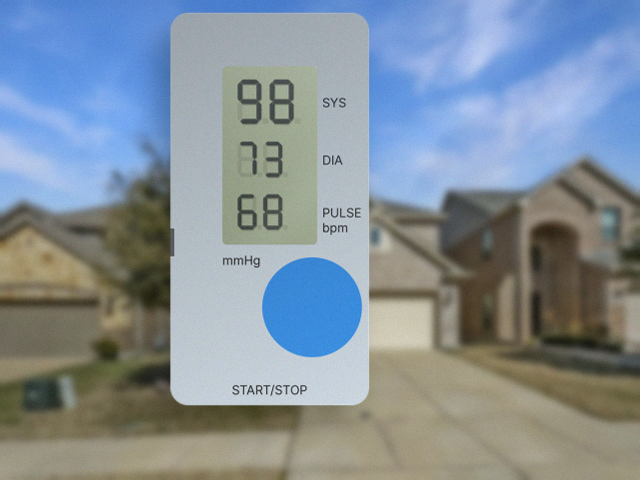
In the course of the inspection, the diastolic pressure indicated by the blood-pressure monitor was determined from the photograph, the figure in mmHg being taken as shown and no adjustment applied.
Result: 73 mmHg
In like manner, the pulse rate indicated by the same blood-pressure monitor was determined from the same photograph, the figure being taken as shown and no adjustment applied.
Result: 68 bpm
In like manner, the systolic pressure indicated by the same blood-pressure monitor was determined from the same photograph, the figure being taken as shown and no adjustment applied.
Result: 98 mmHg
